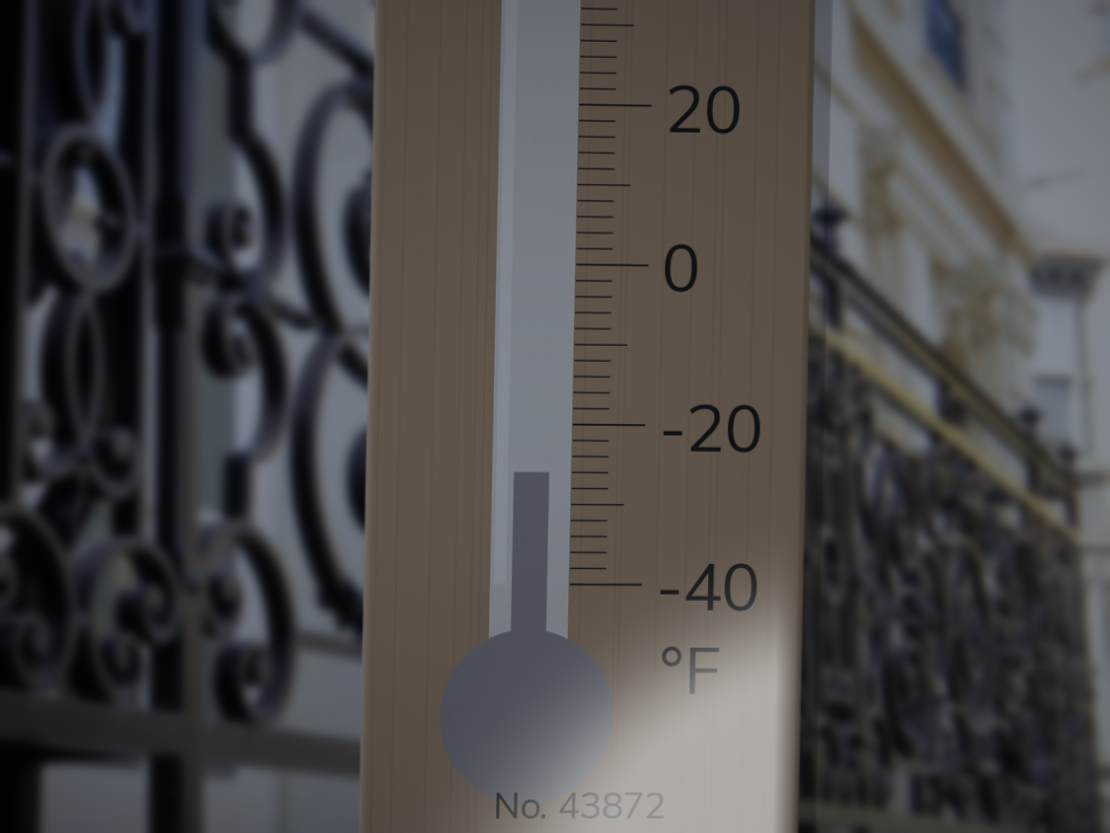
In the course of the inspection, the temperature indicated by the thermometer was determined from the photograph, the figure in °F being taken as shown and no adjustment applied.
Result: -26 °F
